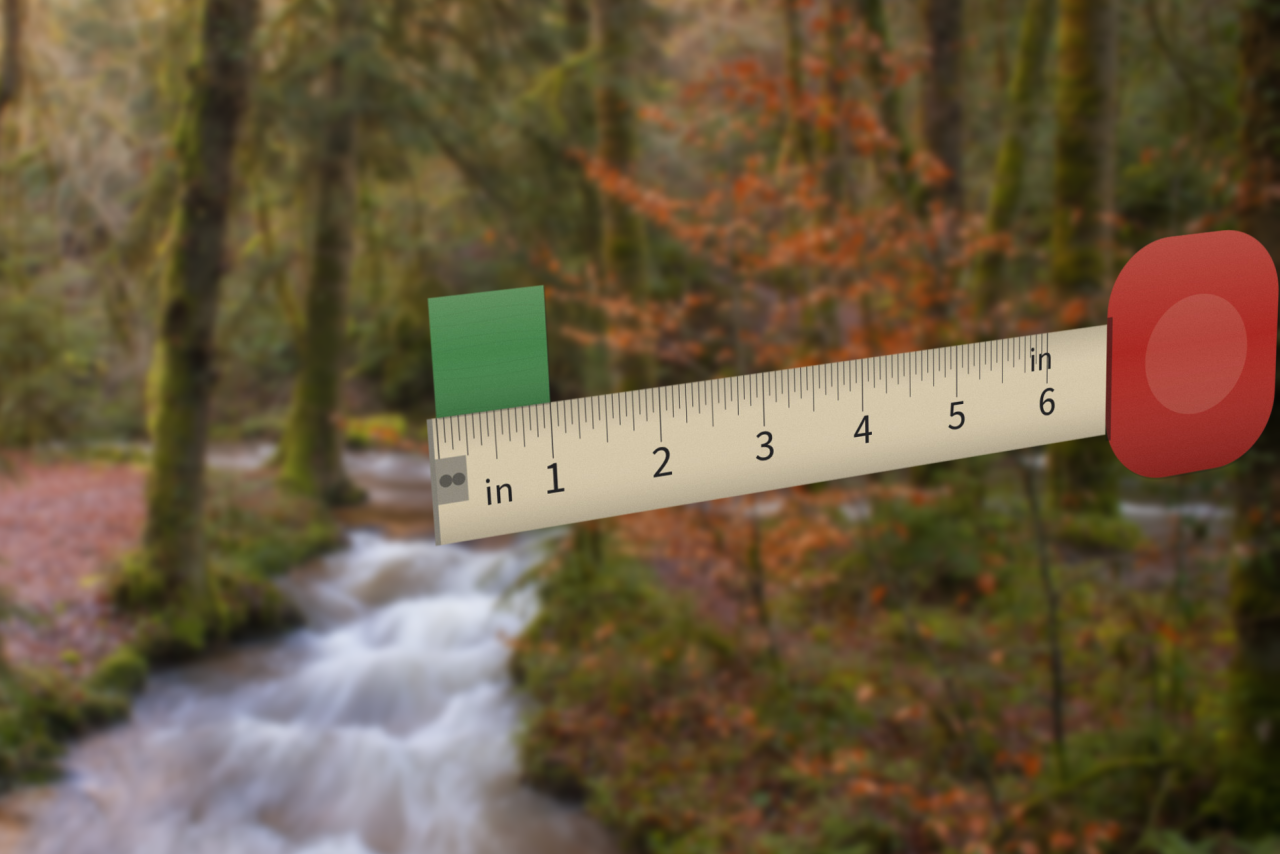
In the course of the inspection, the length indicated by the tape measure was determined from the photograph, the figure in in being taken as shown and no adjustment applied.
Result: 1 in
